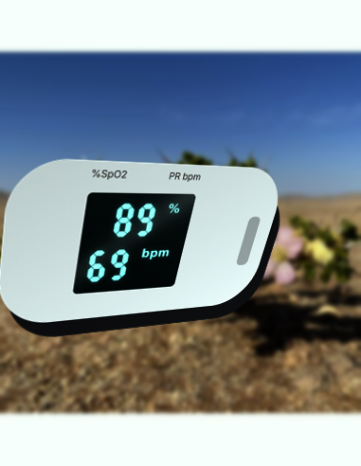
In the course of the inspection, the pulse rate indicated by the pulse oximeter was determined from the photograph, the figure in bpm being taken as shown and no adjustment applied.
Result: 69 bpm
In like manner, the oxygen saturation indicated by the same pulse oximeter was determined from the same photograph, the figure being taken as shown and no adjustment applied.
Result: 89 %
